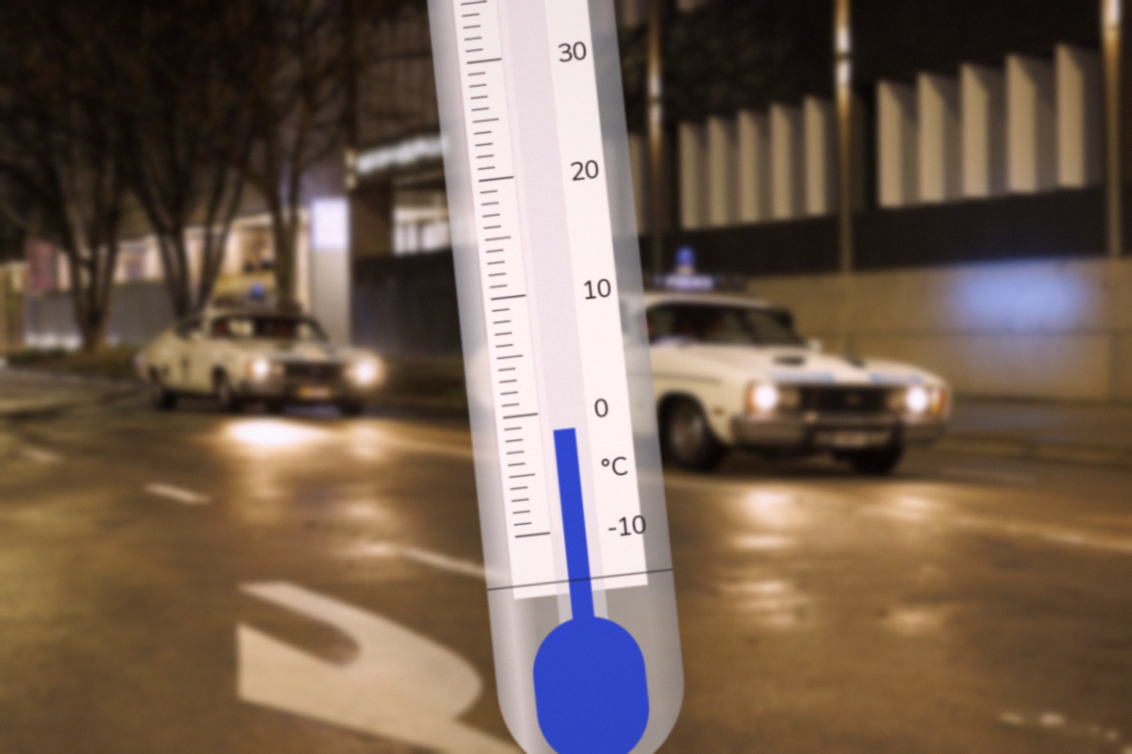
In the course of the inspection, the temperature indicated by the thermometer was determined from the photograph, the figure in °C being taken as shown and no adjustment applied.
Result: -1.5 °C
